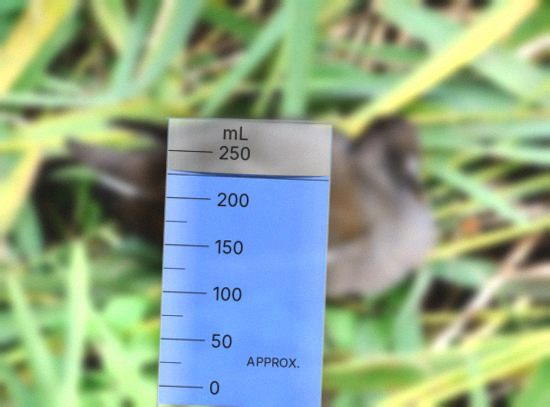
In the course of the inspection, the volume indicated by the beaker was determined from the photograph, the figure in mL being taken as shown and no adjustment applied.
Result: 225 mL
